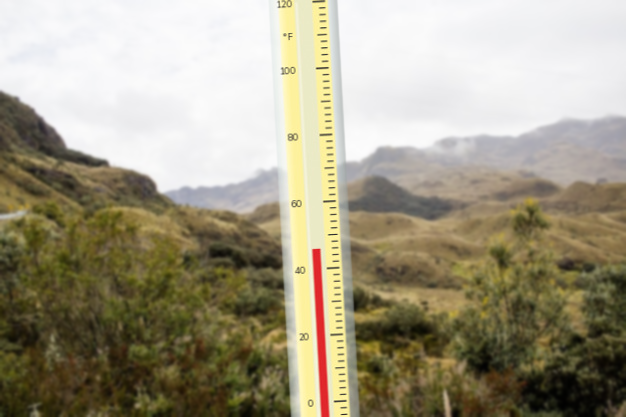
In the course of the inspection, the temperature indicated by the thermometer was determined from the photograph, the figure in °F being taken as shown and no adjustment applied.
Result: 46 °F
